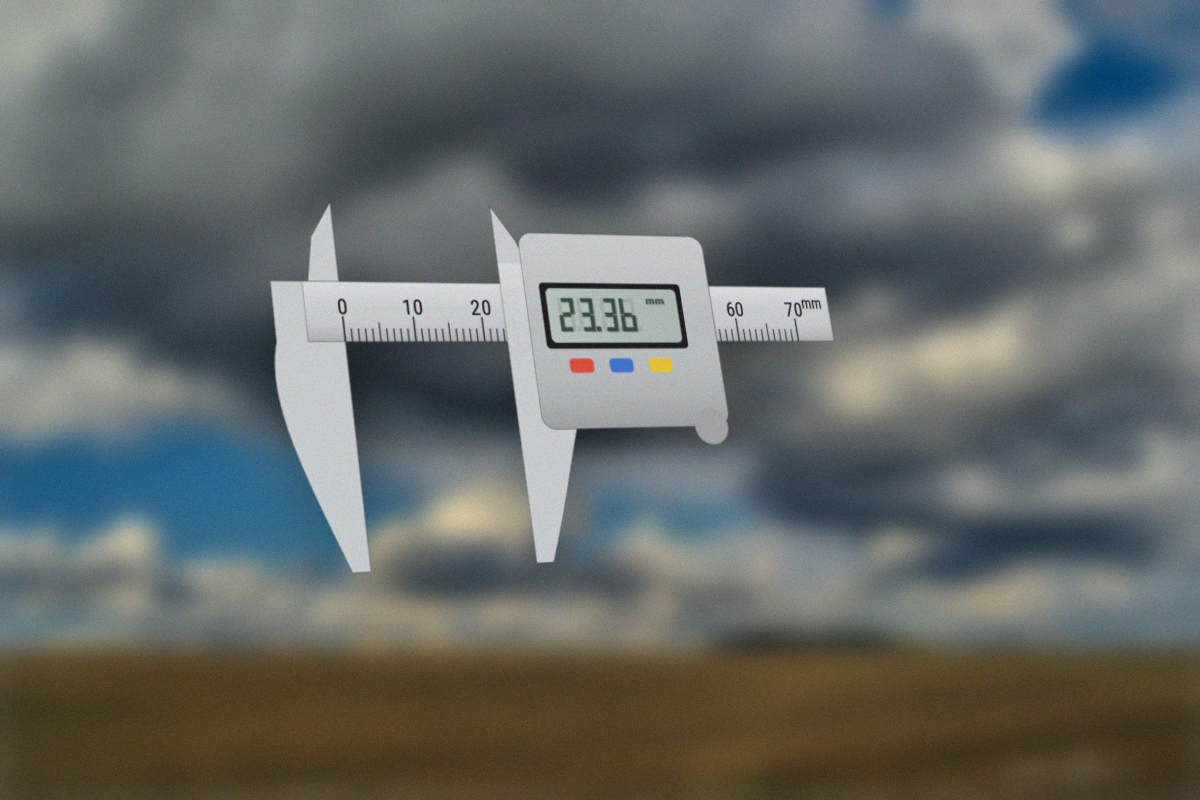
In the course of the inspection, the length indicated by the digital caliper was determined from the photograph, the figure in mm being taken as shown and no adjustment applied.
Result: 23.36 mm
